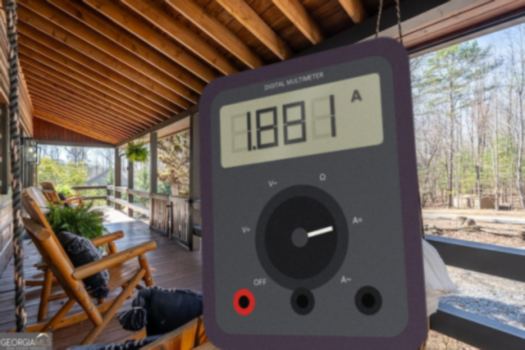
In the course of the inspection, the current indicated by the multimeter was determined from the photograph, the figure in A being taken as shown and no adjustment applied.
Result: 1.881 A
